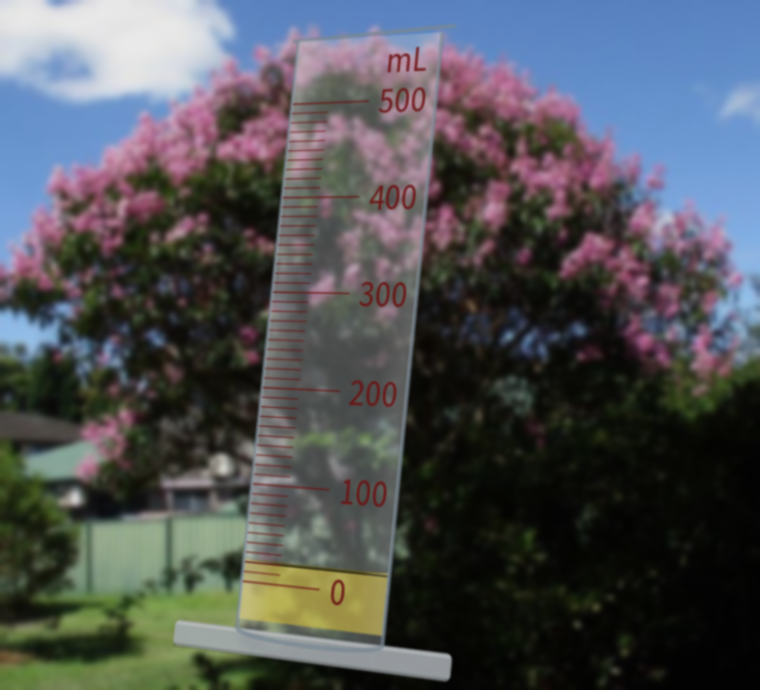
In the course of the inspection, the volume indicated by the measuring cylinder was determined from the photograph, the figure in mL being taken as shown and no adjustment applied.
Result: 20 mL
